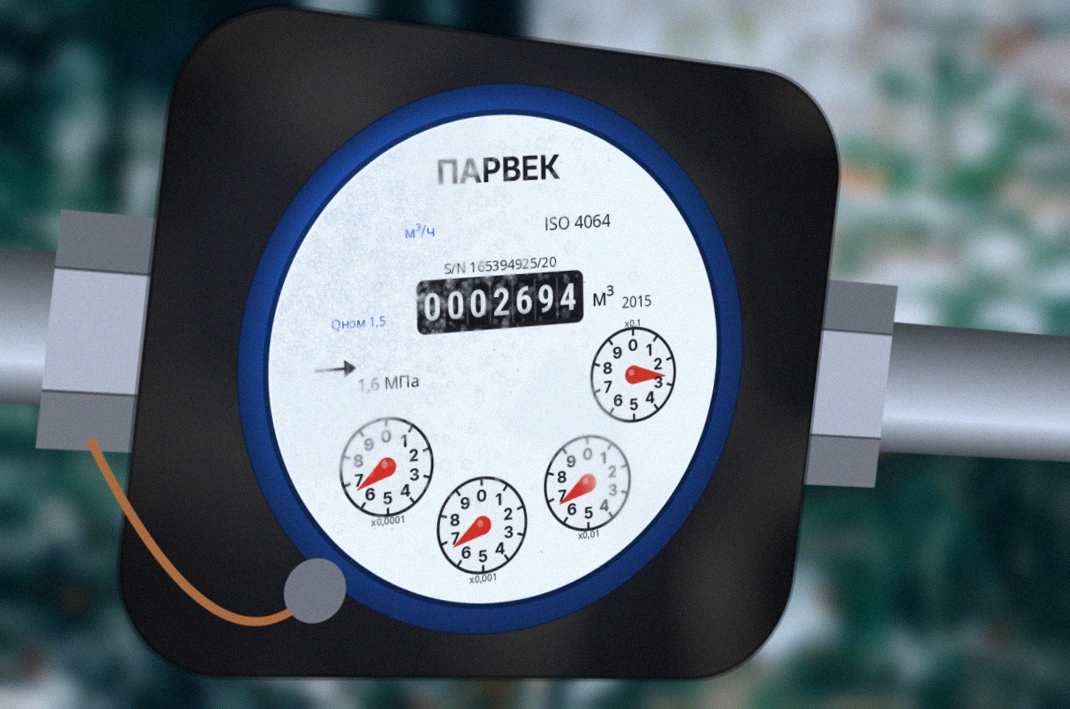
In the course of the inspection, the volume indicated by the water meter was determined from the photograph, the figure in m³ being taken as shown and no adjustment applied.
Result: 2694.2666 m³
